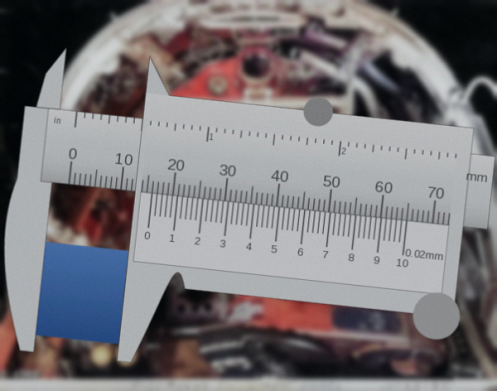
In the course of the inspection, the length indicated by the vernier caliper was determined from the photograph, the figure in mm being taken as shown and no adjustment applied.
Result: 16.0 mm
